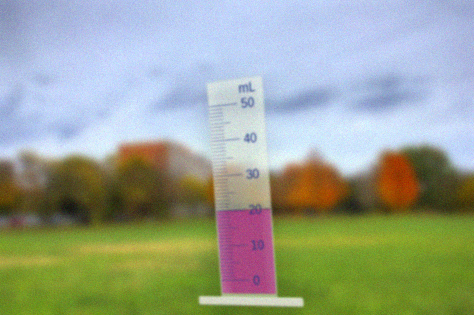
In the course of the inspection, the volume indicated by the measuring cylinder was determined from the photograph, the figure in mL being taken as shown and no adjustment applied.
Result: 20 mL
